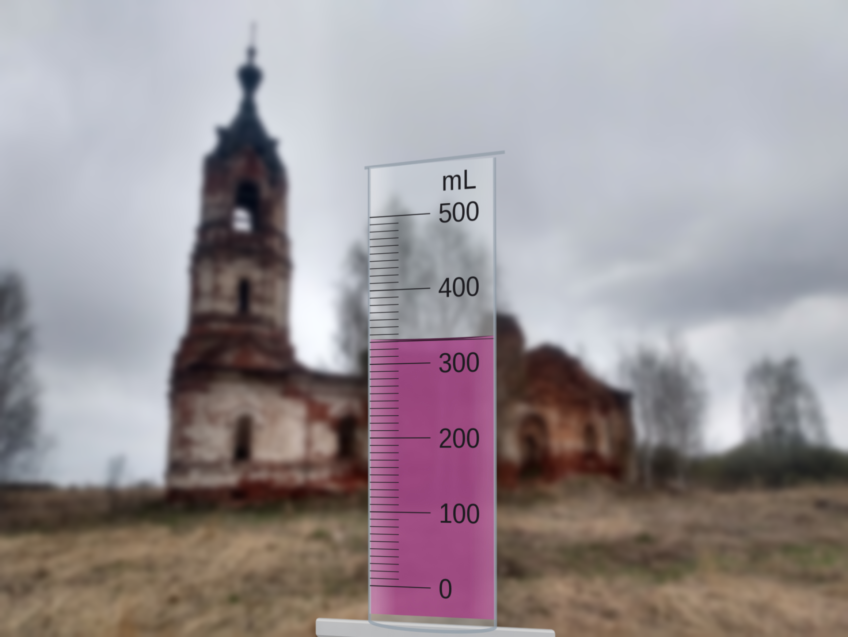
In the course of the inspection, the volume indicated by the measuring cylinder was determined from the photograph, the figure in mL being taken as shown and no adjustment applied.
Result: 330 mL
